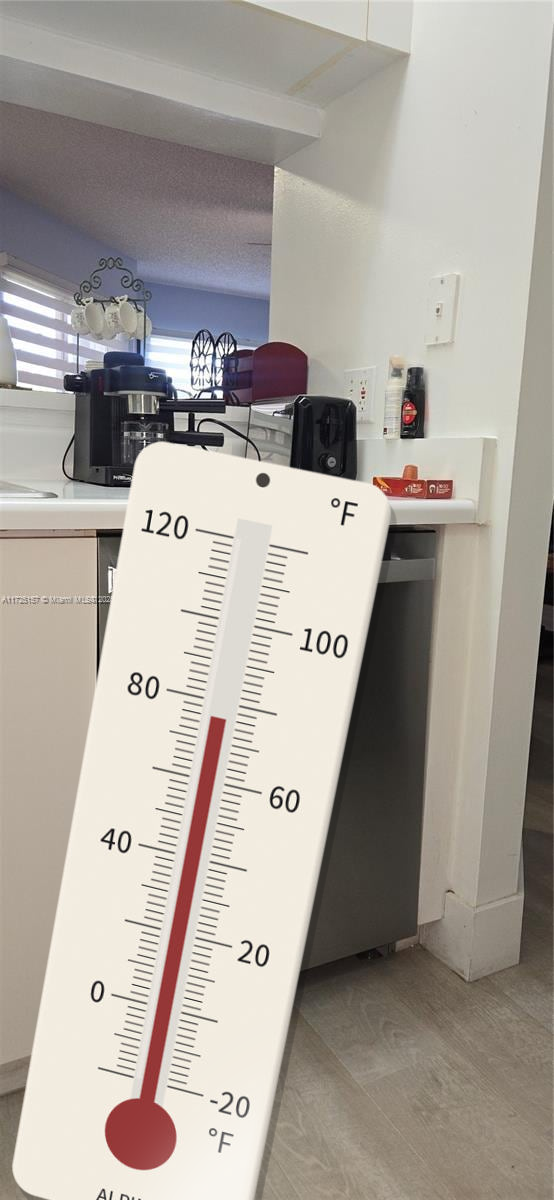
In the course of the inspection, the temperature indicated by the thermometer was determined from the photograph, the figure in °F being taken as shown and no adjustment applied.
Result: 76 °F
